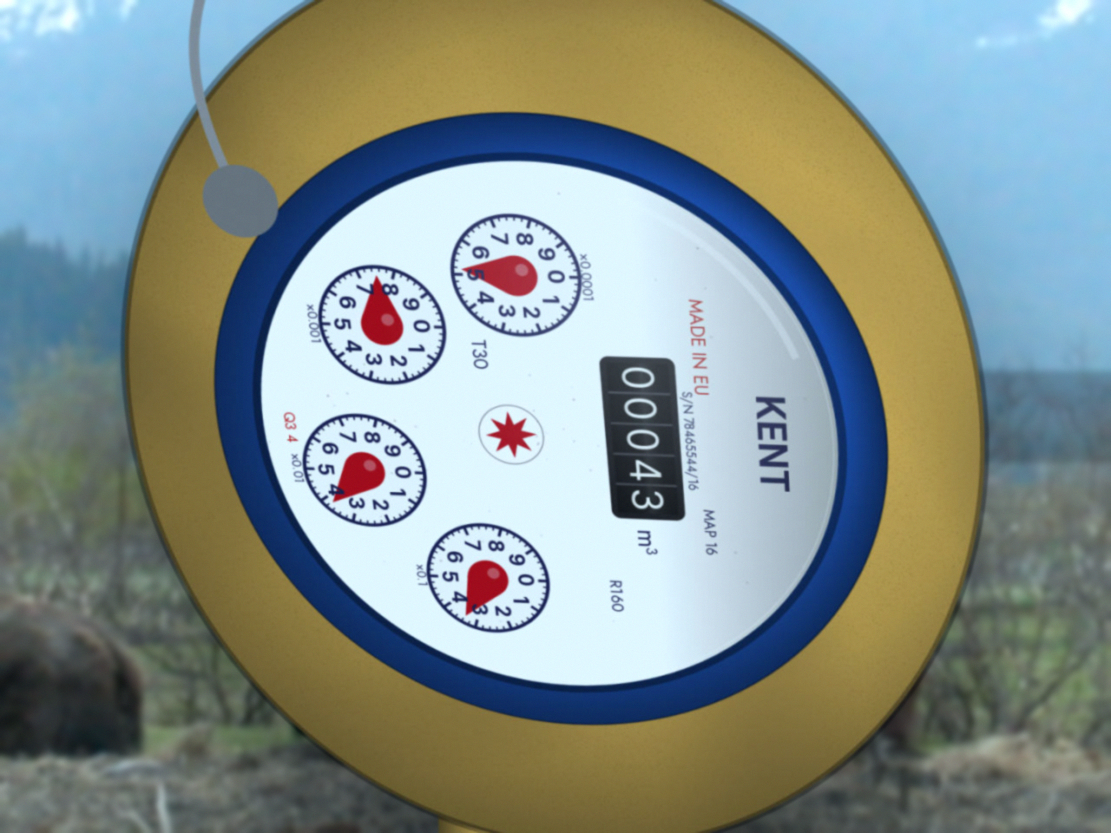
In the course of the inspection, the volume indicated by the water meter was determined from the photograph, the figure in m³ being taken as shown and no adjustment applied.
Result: 43.3375 m³
